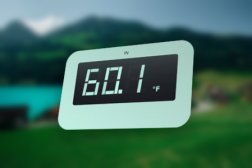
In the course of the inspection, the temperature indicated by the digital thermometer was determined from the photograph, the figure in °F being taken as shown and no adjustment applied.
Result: 60.1 °F
